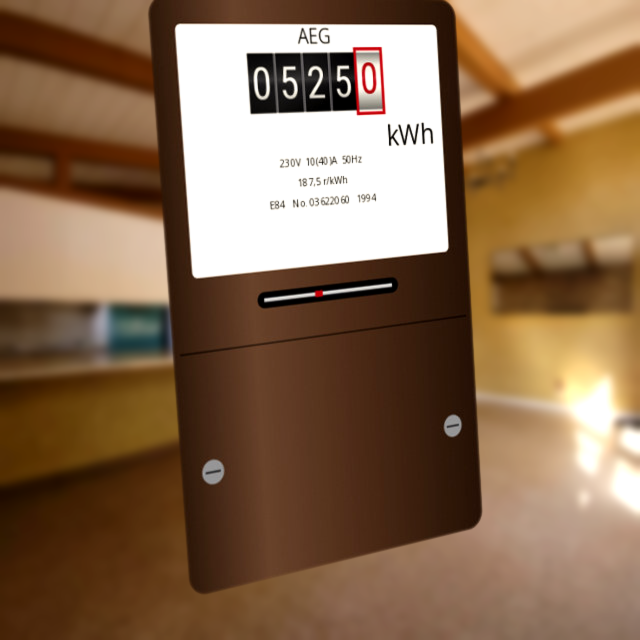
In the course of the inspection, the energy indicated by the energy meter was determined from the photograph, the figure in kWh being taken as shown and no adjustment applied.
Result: 525.0 kWh
